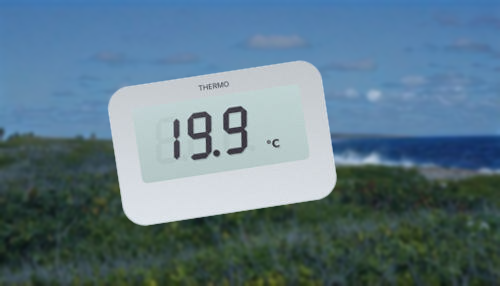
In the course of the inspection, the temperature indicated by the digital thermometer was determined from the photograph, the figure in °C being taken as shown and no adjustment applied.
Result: 19.9 °C
